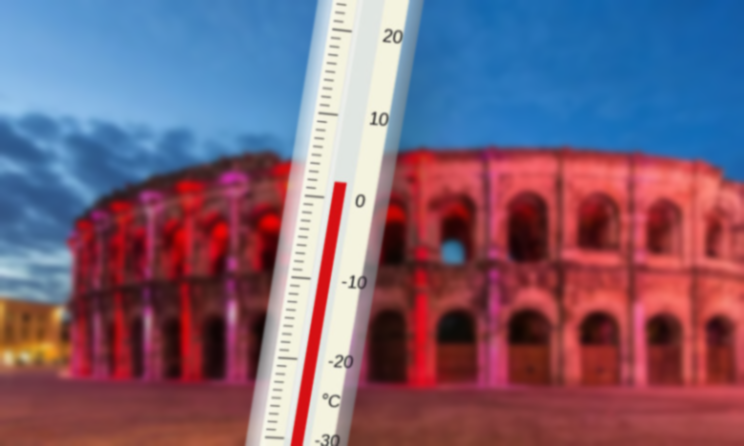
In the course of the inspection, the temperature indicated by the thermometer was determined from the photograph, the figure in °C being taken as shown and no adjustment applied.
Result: 2 °C
